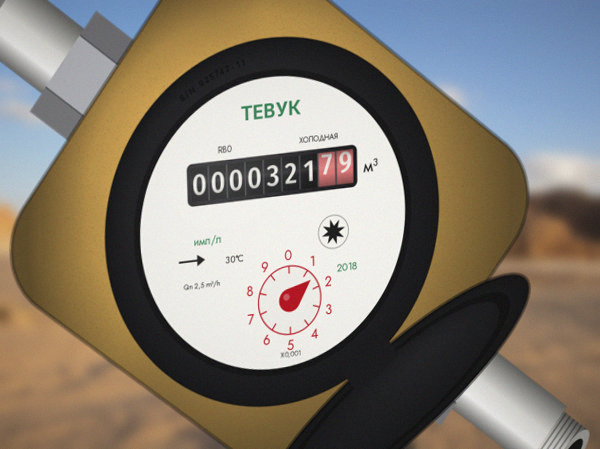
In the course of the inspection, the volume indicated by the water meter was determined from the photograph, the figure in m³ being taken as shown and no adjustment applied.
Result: 321.791 m³
